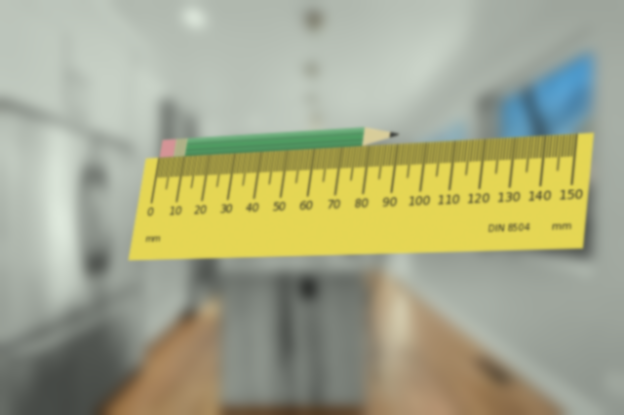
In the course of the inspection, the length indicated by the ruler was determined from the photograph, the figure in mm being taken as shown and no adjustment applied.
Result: 90 mm
